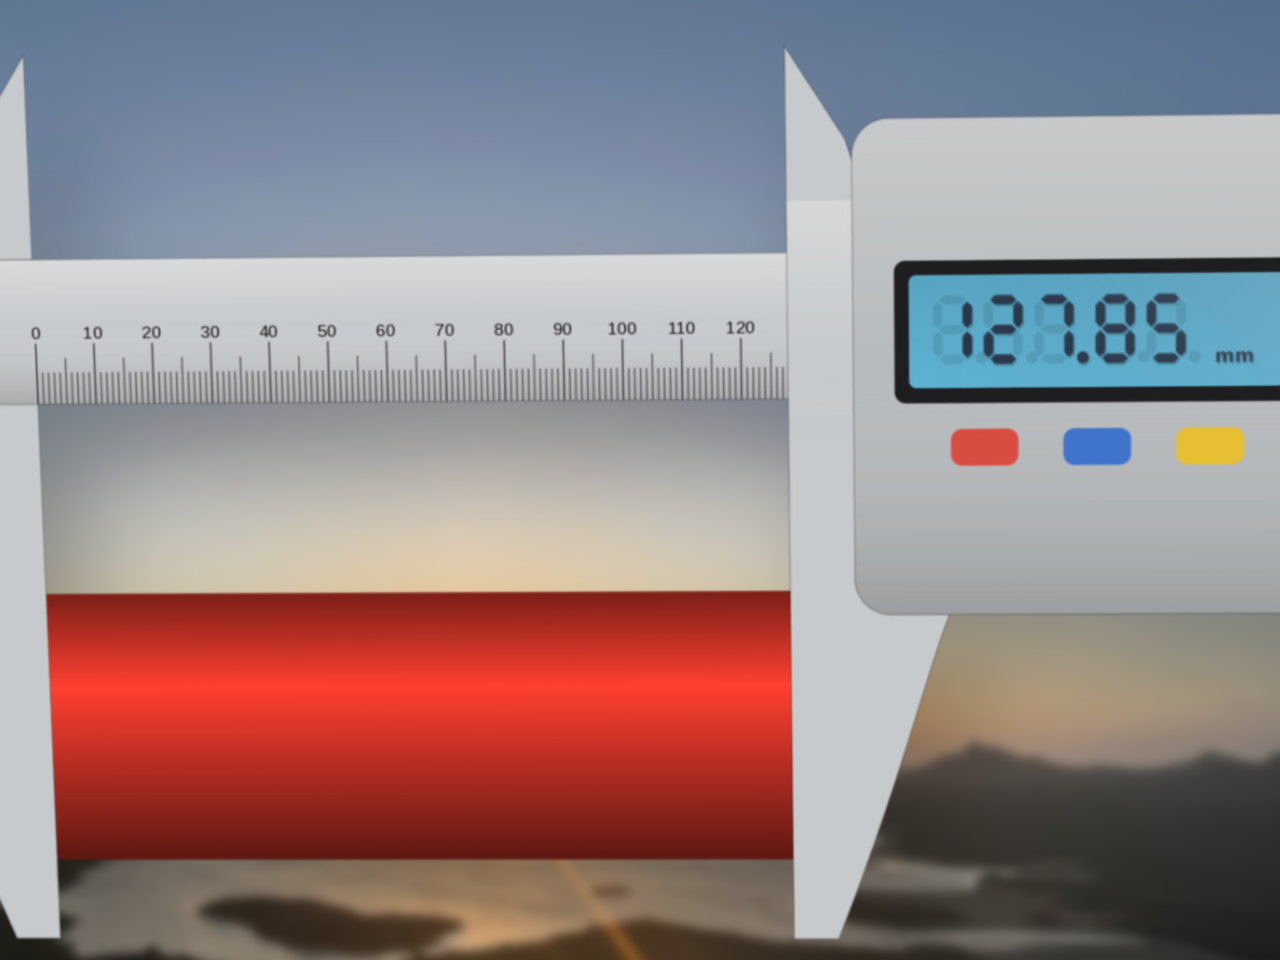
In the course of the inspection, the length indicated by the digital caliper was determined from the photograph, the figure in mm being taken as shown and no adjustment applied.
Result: 127.85 mm
